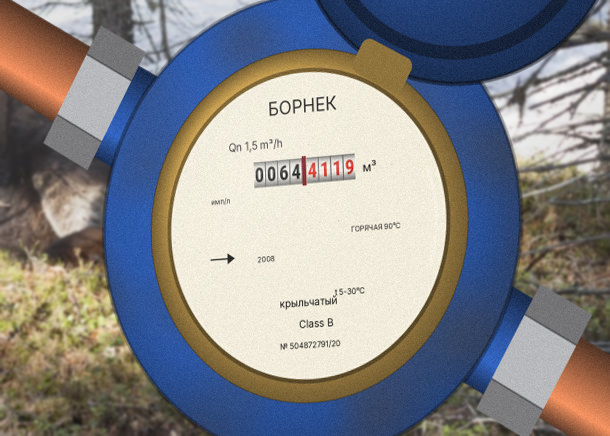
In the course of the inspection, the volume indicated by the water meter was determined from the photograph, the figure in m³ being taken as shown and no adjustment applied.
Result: 64.4119 m³
